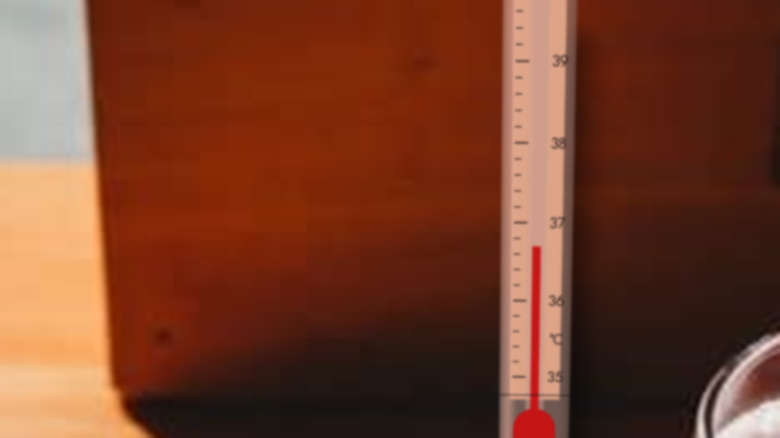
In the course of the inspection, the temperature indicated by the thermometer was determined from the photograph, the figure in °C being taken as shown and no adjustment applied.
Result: 36.7 °C
